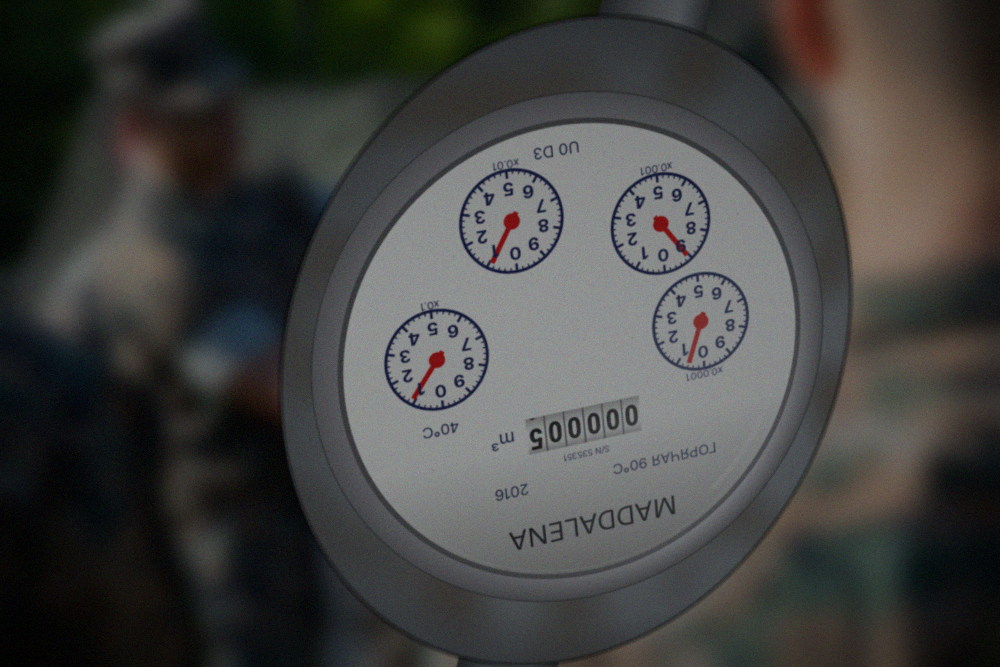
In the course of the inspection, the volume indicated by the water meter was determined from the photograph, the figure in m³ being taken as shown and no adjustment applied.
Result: 5.1090 m³
